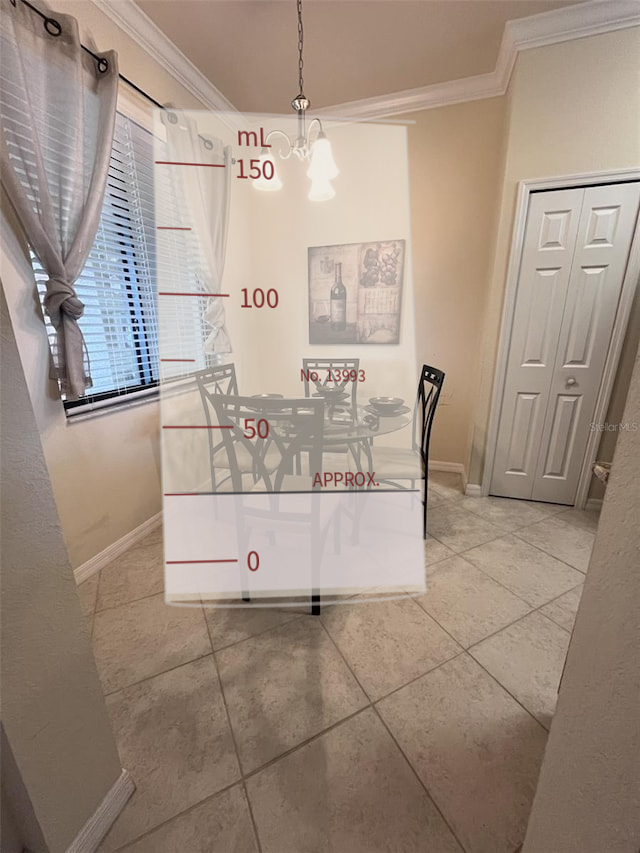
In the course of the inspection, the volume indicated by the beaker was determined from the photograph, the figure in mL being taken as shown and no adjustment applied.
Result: 25 mL
